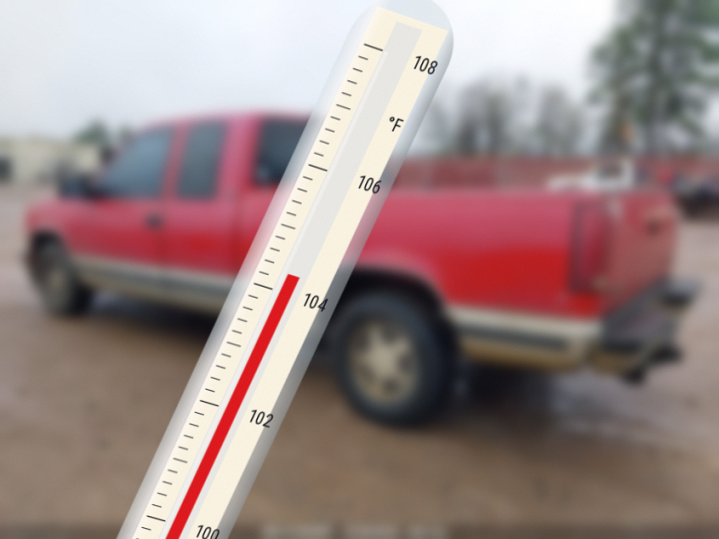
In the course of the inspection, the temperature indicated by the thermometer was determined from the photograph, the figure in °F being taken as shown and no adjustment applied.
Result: 104.3 °F
